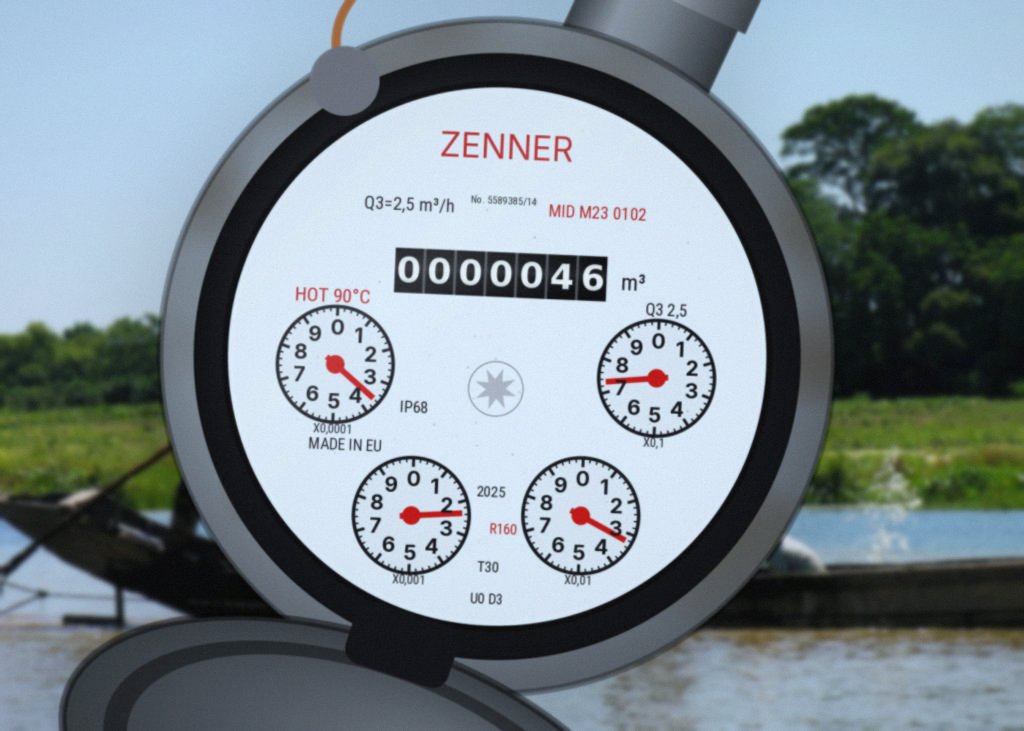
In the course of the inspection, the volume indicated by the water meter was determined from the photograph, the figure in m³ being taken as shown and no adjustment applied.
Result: 46.7323 m³
